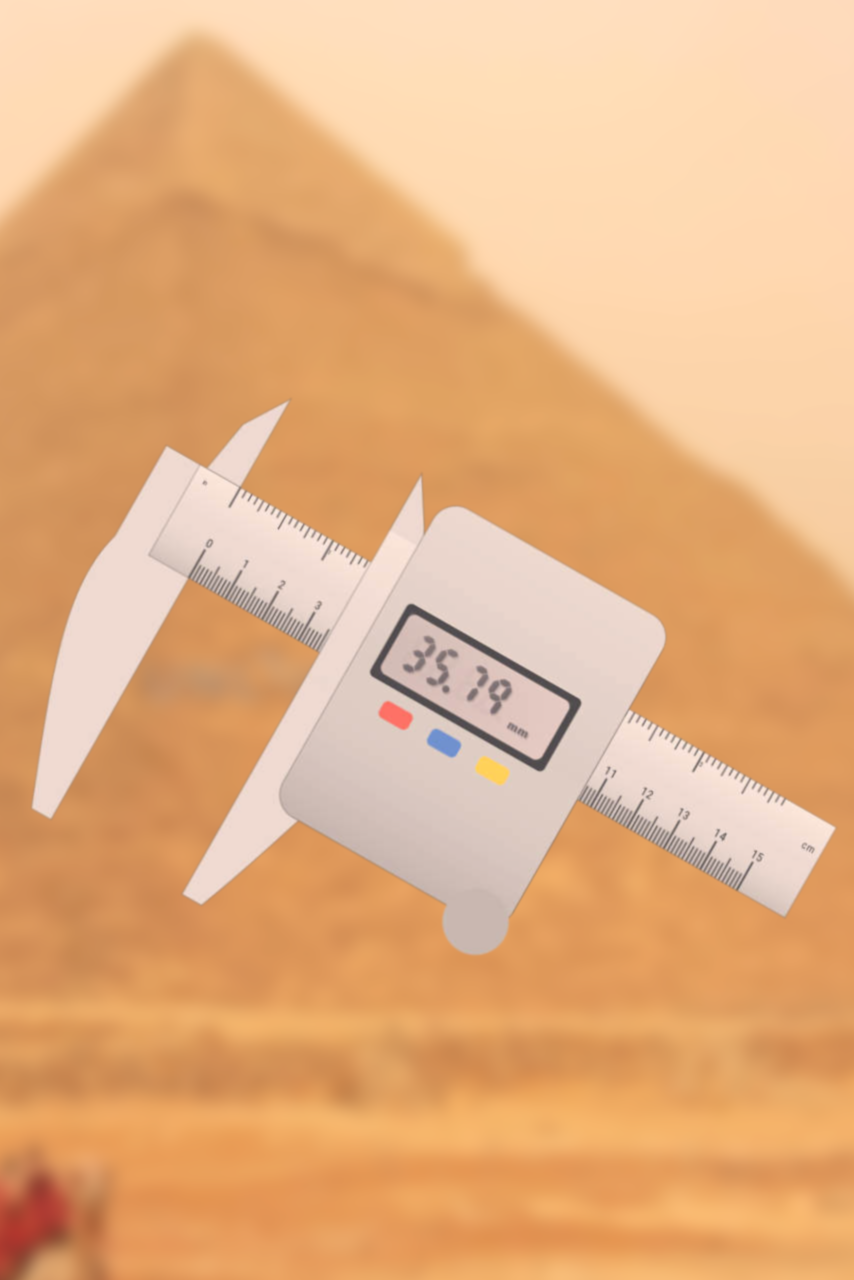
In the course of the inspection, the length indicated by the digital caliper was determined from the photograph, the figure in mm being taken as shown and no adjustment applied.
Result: 35.79 mm
